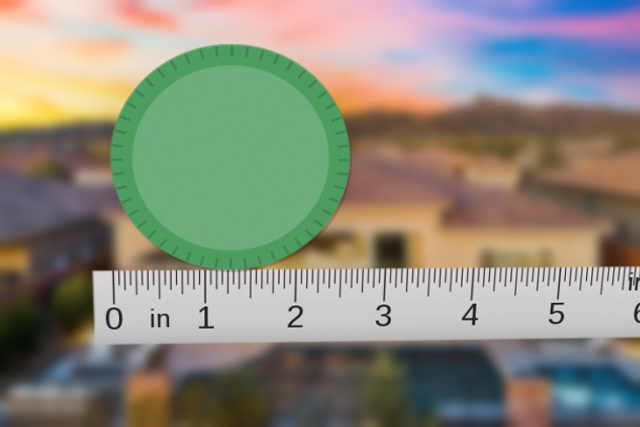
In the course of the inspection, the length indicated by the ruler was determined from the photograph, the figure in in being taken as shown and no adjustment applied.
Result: 2.5625 in
